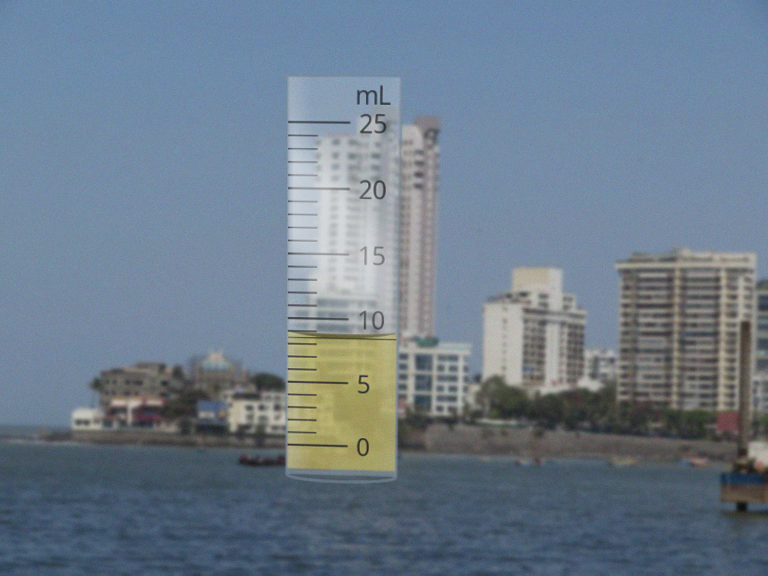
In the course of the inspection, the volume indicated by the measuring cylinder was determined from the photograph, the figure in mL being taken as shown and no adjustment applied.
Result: 8.5 mL
